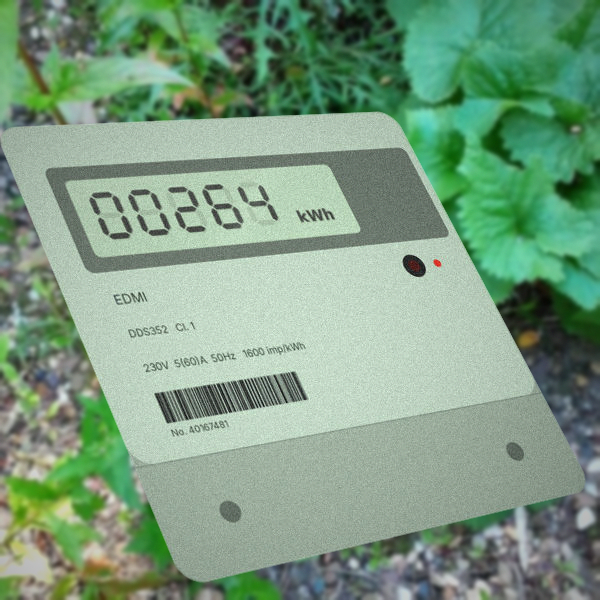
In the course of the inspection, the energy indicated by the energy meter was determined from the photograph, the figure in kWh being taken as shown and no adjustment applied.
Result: 264 kWh
